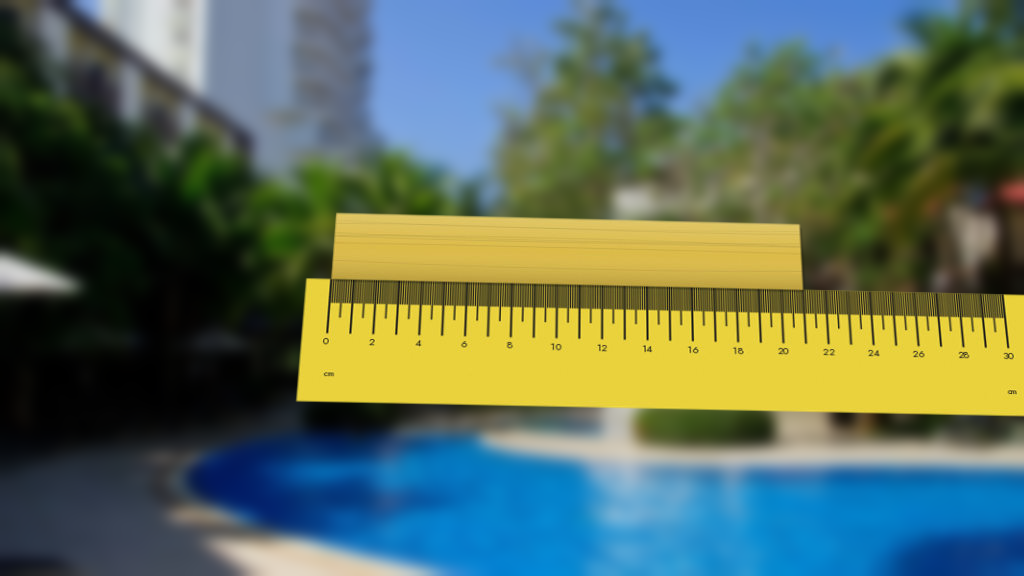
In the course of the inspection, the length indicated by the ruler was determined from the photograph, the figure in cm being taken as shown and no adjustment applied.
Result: 21 cm
